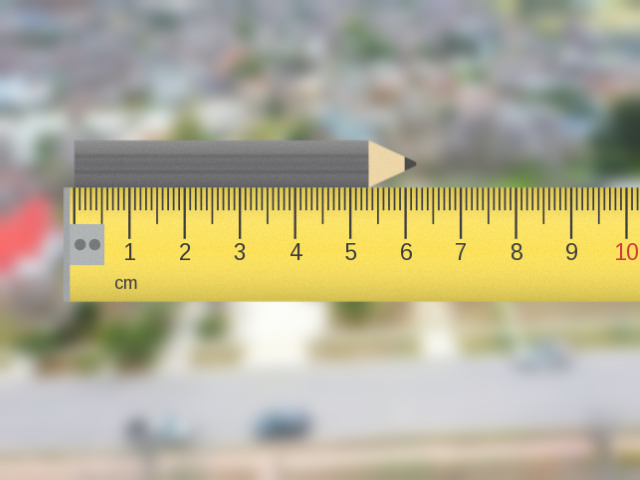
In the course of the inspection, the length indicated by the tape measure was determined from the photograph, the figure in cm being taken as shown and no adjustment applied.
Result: 6.2 cm
